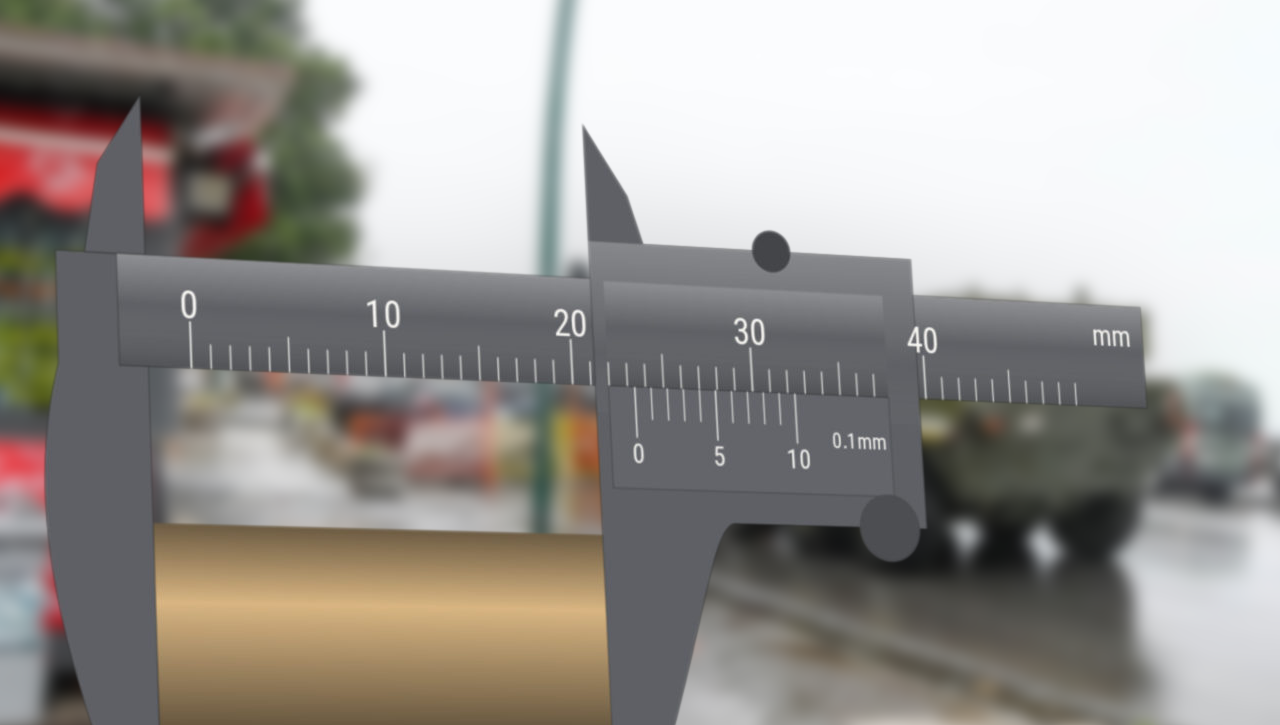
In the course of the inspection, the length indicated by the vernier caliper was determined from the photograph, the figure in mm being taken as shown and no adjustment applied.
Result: 23.4 mm
